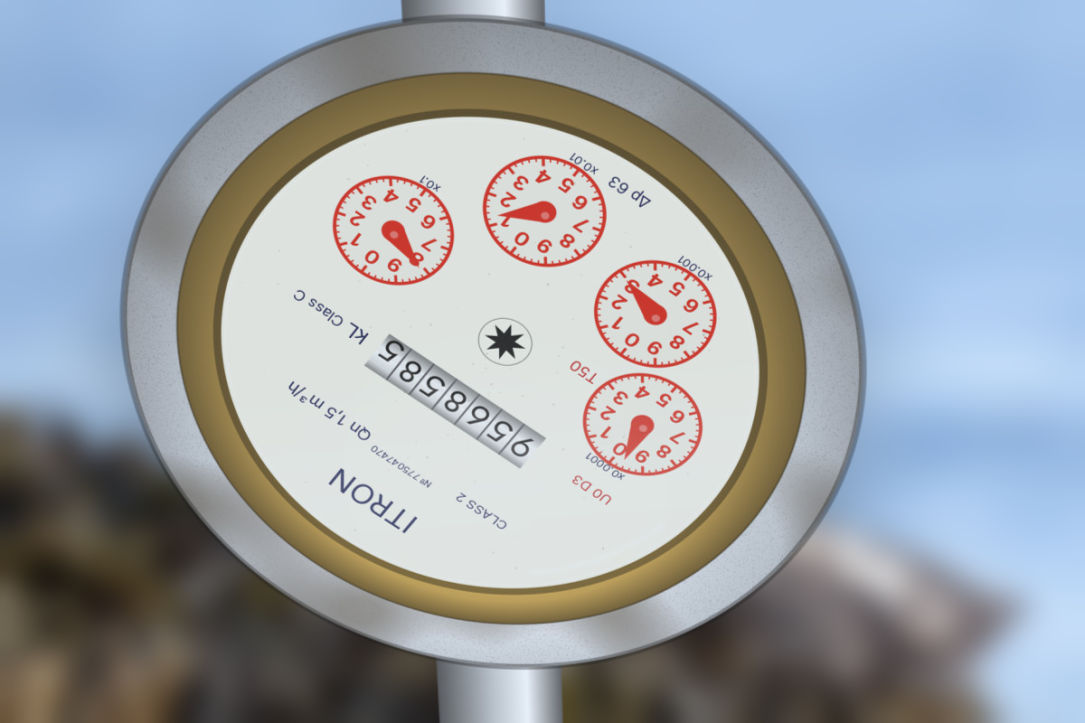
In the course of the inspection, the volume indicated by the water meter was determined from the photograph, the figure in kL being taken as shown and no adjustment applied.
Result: 9568584.8129 kL
